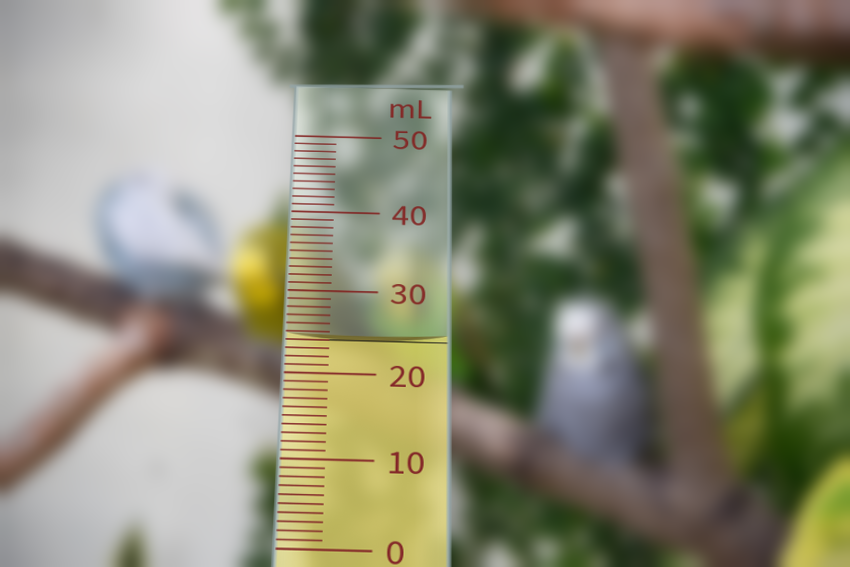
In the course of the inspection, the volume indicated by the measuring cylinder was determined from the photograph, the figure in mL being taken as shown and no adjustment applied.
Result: 24 mL
